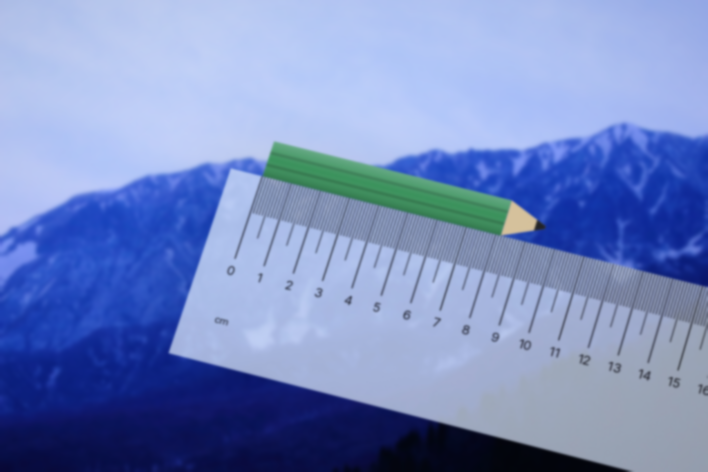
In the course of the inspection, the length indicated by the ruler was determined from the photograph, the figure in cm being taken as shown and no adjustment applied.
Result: 9.5 cm
